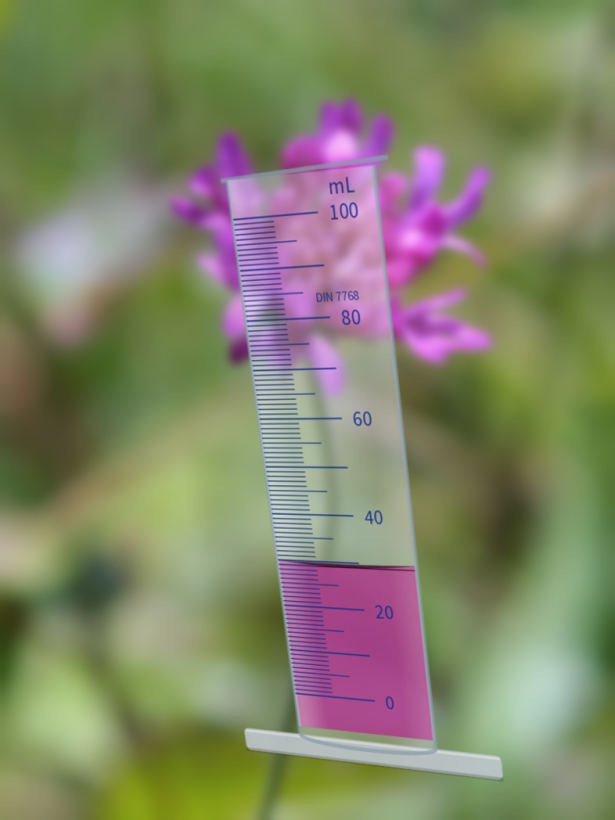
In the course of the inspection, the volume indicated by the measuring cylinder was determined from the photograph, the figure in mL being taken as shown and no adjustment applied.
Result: 29 mL
